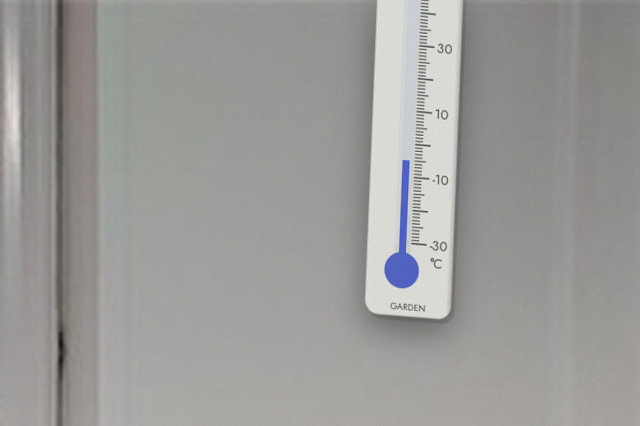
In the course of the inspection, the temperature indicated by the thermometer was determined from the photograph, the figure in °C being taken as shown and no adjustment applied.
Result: -5 °C
